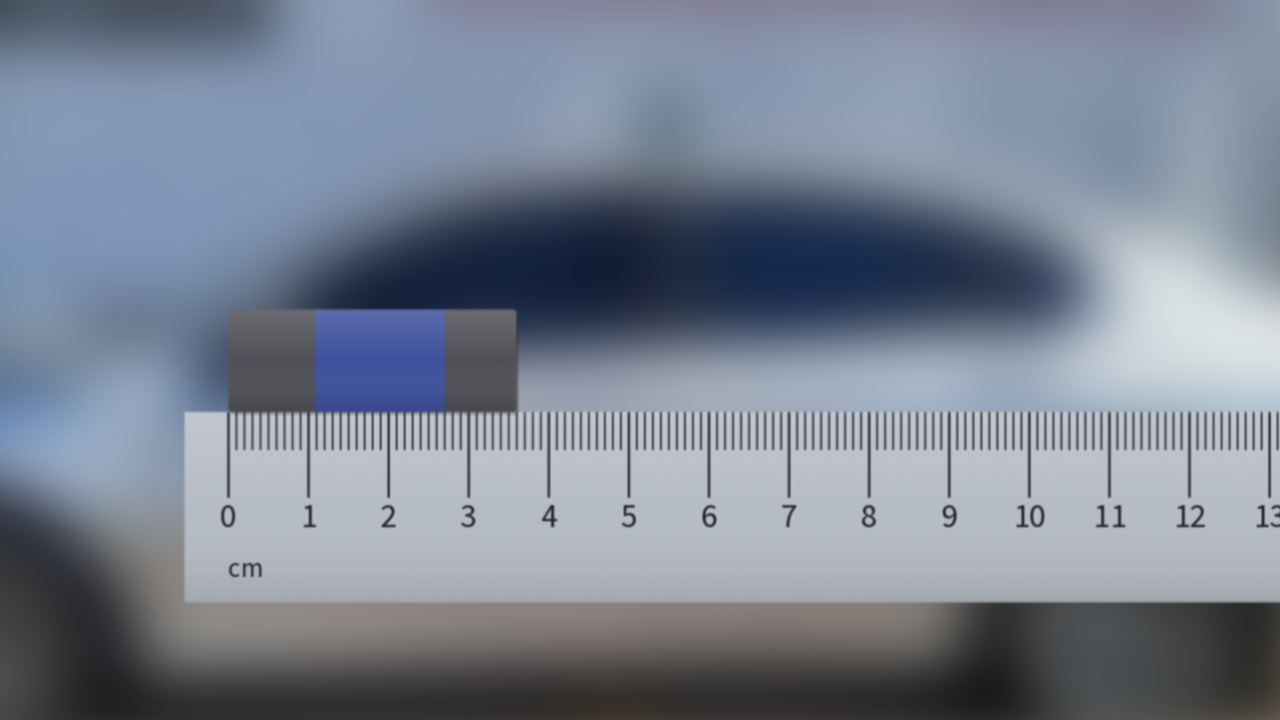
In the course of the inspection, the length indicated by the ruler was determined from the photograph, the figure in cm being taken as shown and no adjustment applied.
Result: 3.6 cm
